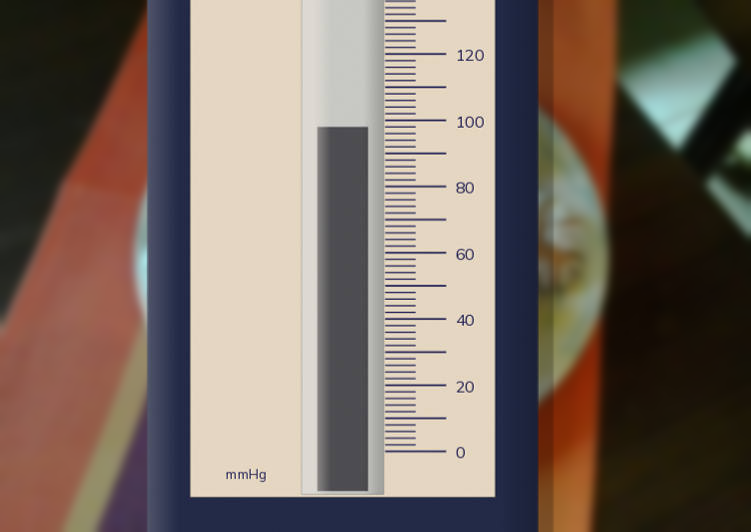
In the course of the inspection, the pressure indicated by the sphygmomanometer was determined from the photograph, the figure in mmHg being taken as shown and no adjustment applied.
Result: 98 mmHg
